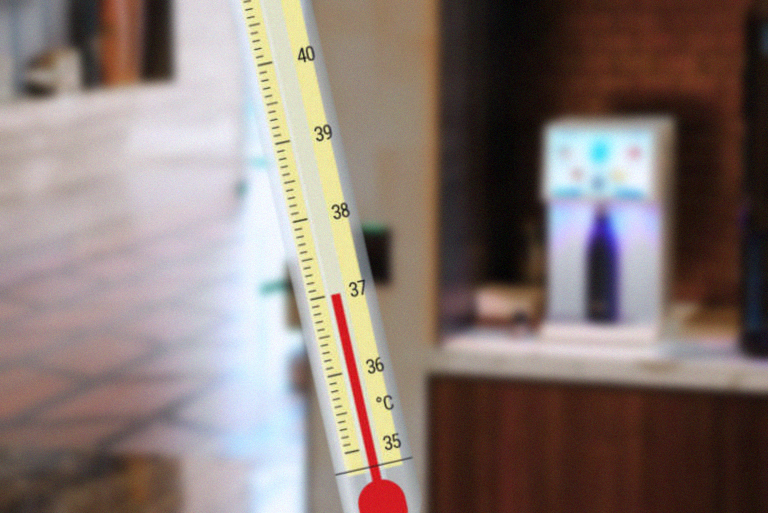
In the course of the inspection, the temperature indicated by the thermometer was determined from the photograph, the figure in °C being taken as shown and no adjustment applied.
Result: 37 °C
